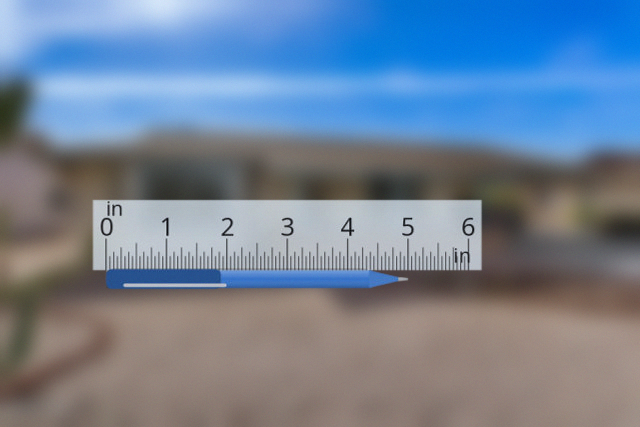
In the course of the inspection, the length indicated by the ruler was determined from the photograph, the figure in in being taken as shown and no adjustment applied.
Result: 5 in
